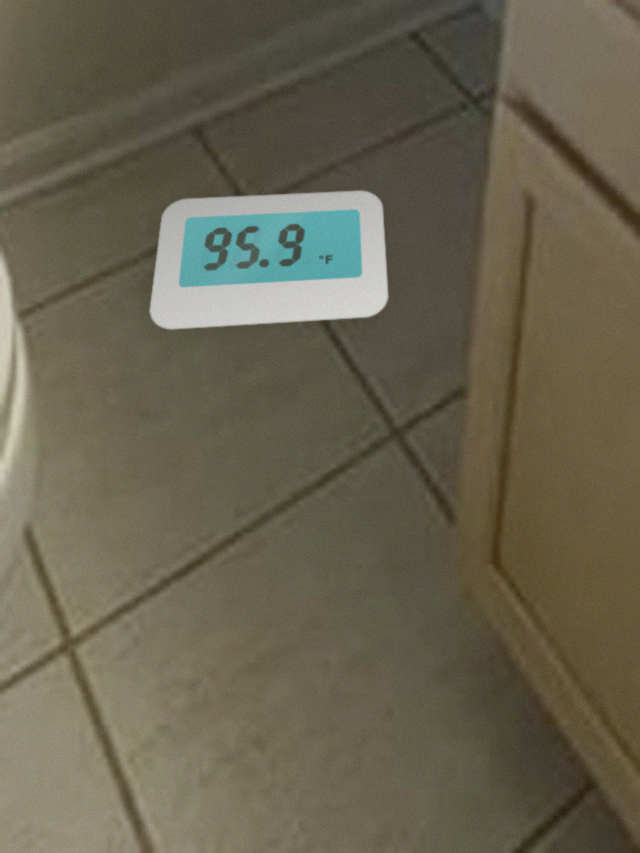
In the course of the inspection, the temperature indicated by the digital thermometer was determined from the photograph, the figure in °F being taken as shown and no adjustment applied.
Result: 95.9 °F
